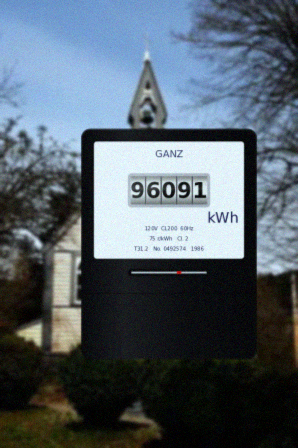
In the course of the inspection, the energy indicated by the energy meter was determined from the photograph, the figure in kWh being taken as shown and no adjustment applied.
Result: 96091 kWh
